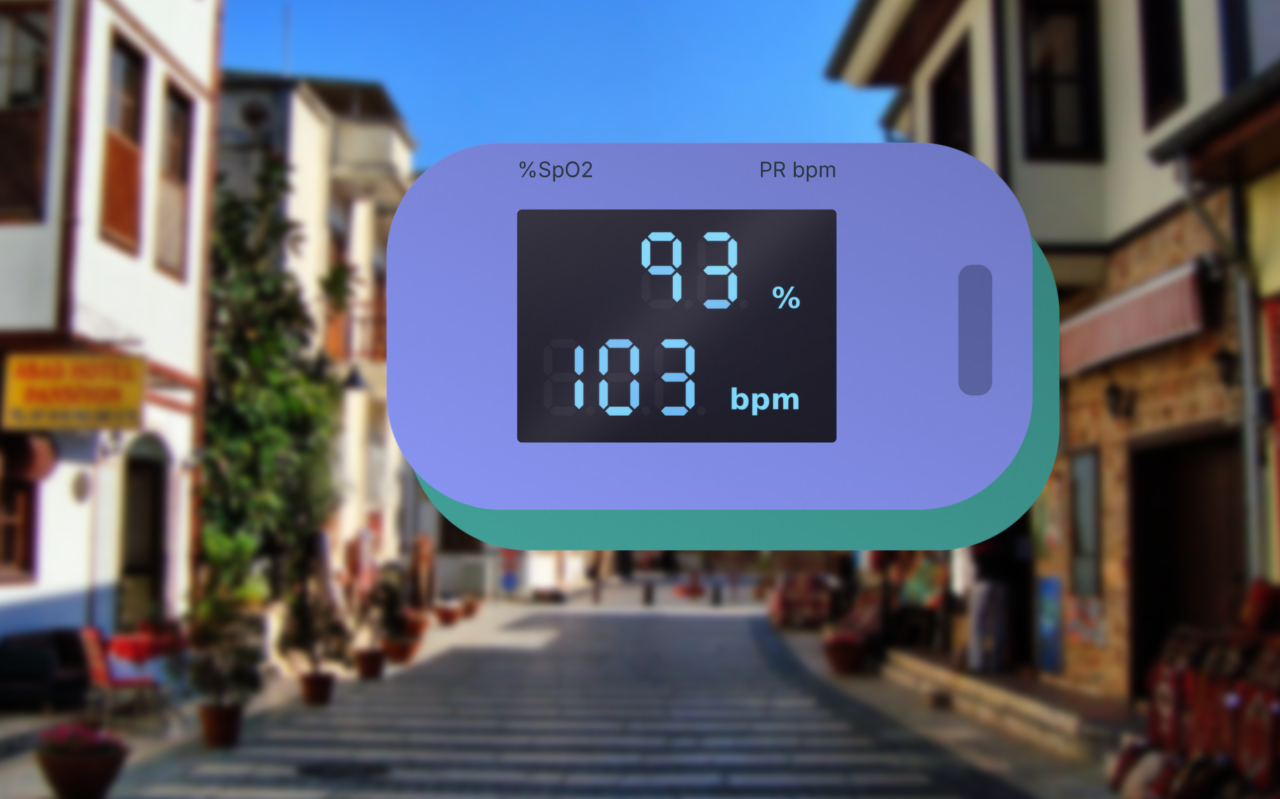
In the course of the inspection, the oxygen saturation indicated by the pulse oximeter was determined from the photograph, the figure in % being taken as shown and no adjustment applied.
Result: 93 %
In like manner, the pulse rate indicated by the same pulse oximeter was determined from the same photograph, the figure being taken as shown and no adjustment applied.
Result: 103 bpm
